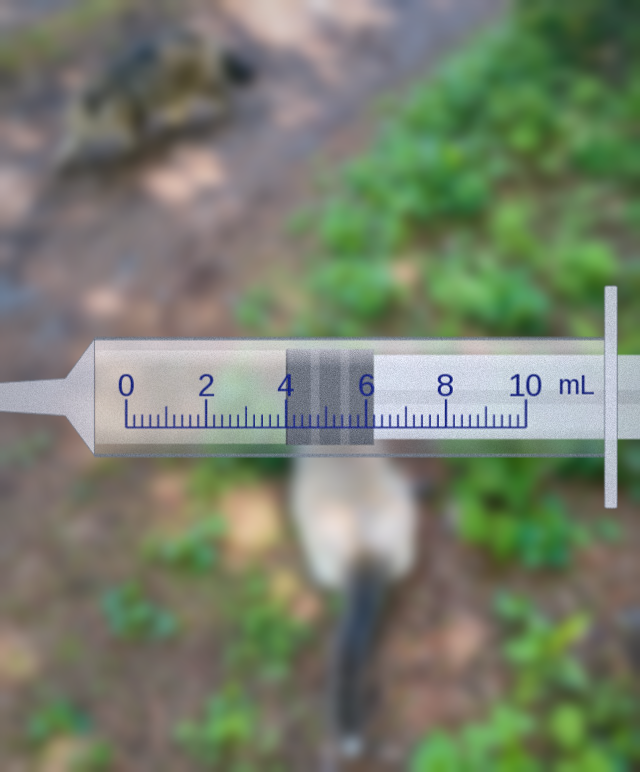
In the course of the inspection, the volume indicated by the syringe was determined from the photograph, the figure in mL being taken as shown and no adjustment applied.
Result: 4 mL
